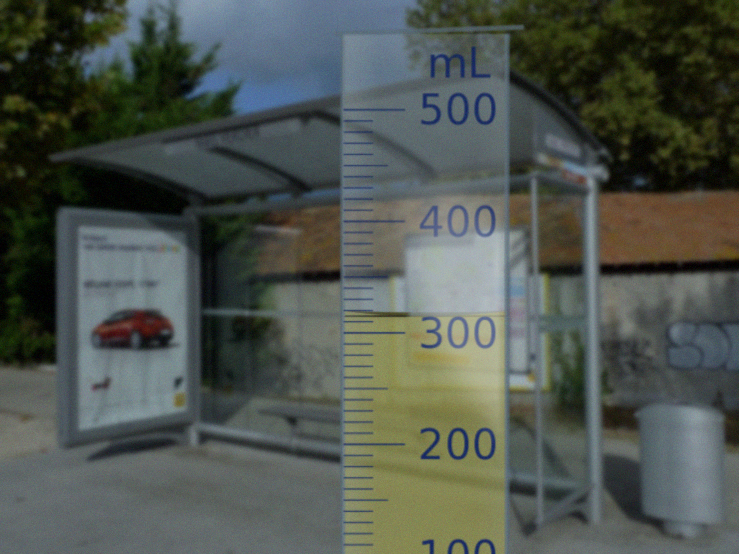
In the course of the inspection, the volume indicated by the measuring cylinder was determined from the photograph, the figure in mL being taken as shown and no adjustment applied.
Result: 315 mL
